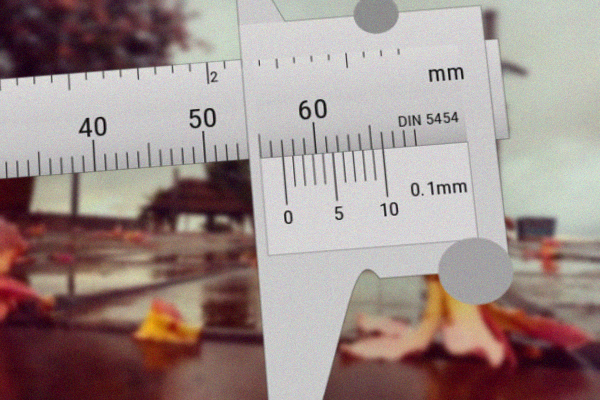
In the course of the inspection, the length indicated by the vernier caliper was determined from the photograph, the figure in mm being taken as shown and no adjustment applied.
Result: 57.0 mm
